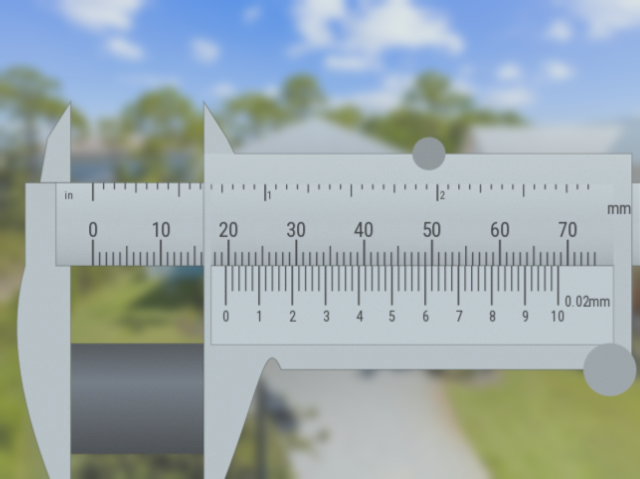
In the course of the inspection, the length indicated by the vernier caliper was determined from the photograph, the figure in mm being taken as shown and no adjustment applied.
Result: 19.6 mm
